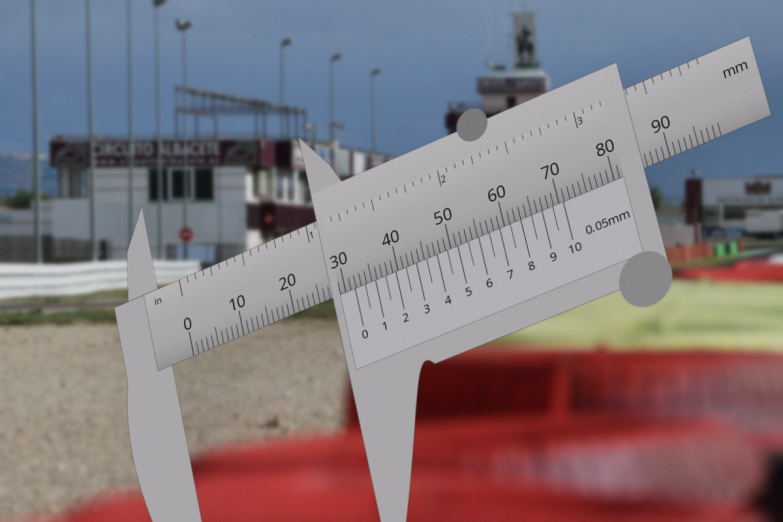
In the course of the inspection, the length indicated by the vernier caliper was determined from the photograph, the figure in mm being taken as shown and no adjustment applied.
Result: 31.8 mm
